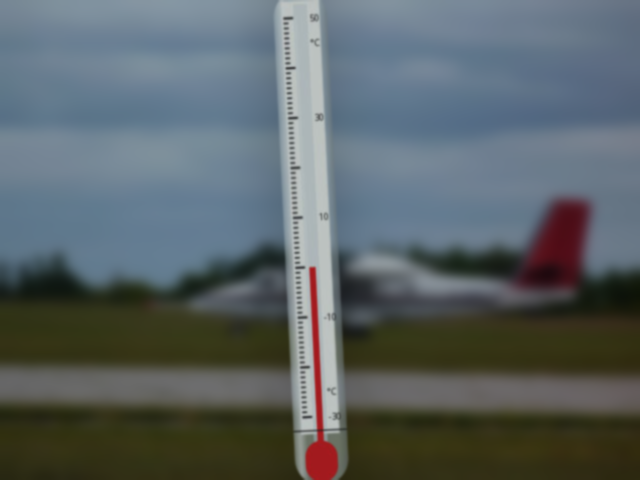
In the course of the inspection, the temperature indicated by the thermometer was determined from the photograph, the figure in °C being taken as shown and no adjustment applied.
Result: 0 °C
